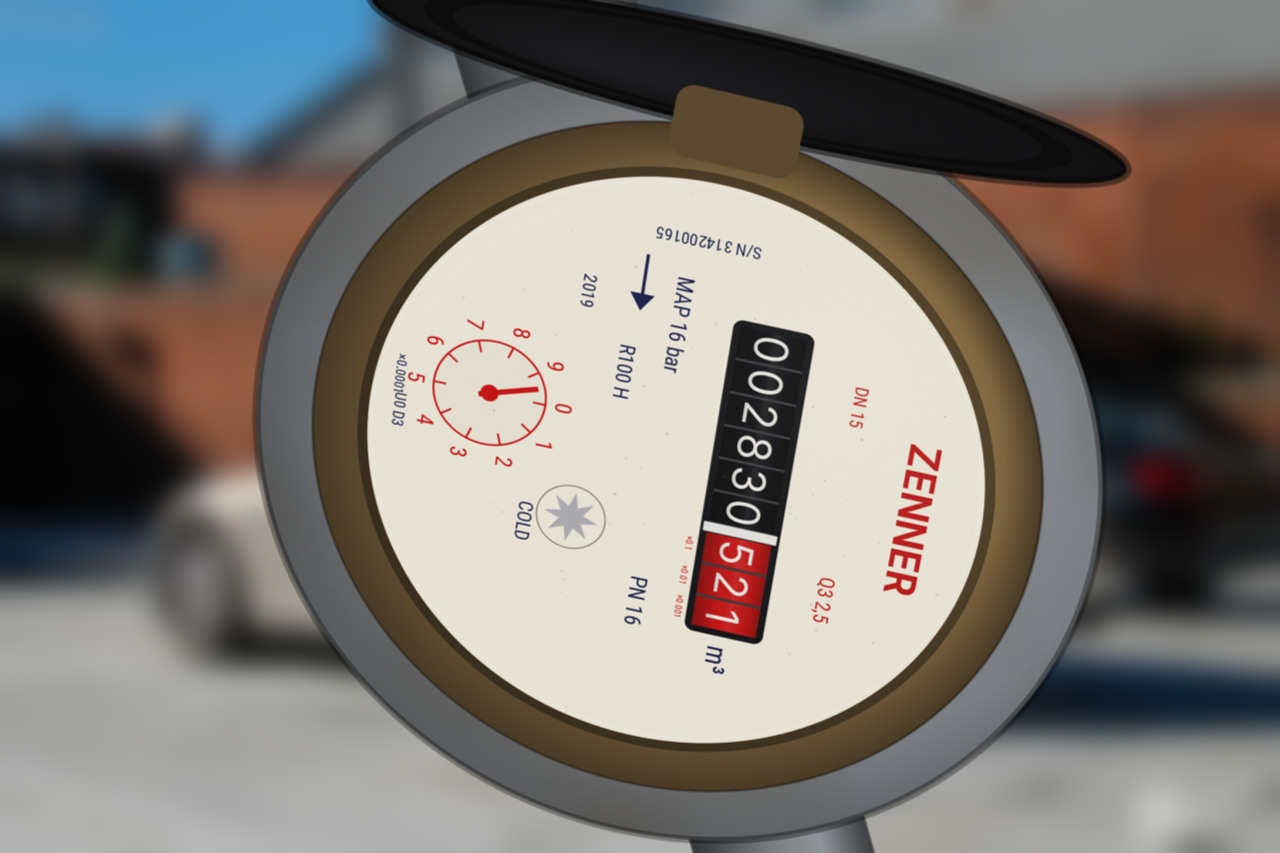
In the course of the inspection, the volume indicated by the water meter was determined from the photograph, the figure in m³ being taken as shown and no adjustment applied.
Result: 2830.5209 m³
